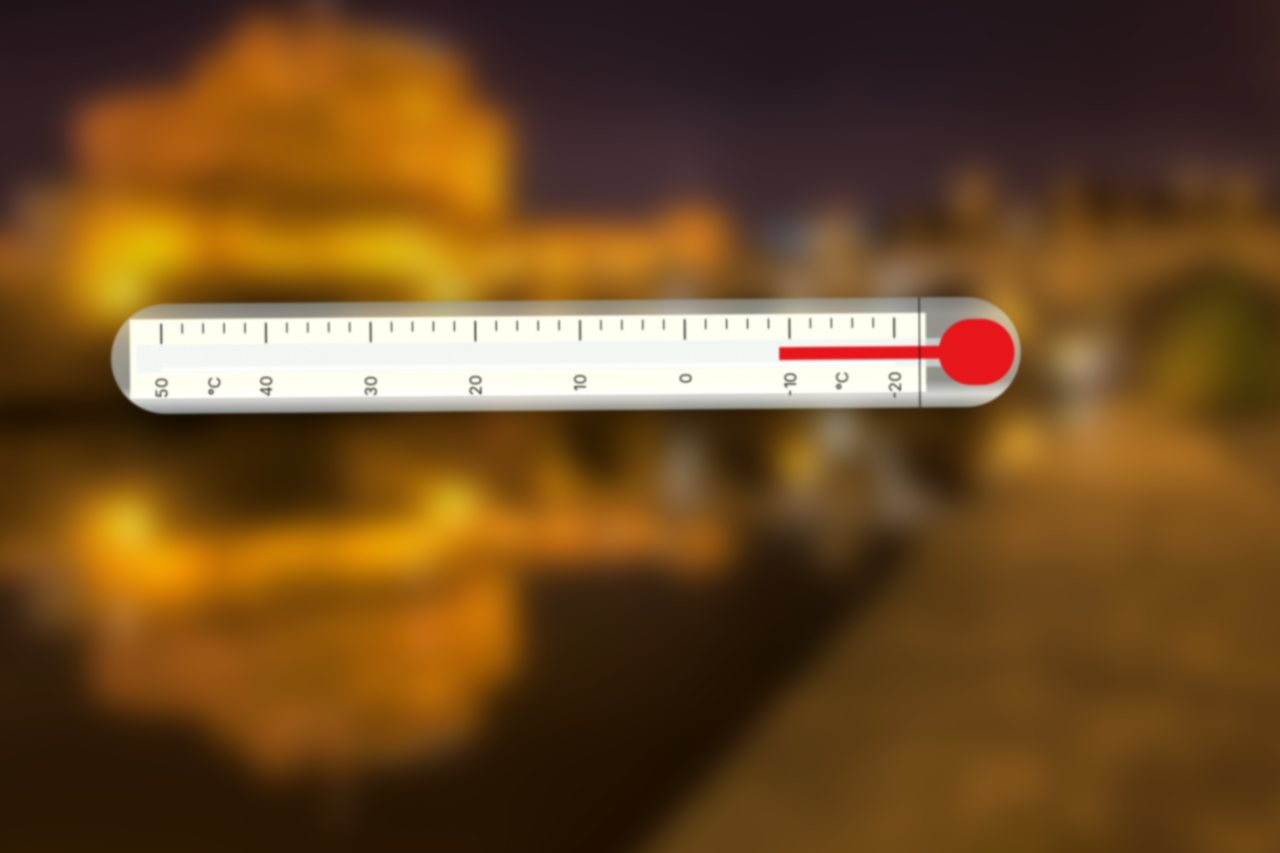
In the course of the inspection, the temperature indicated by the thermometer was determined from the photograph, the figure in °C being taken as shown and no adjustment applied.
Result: -9 °C
